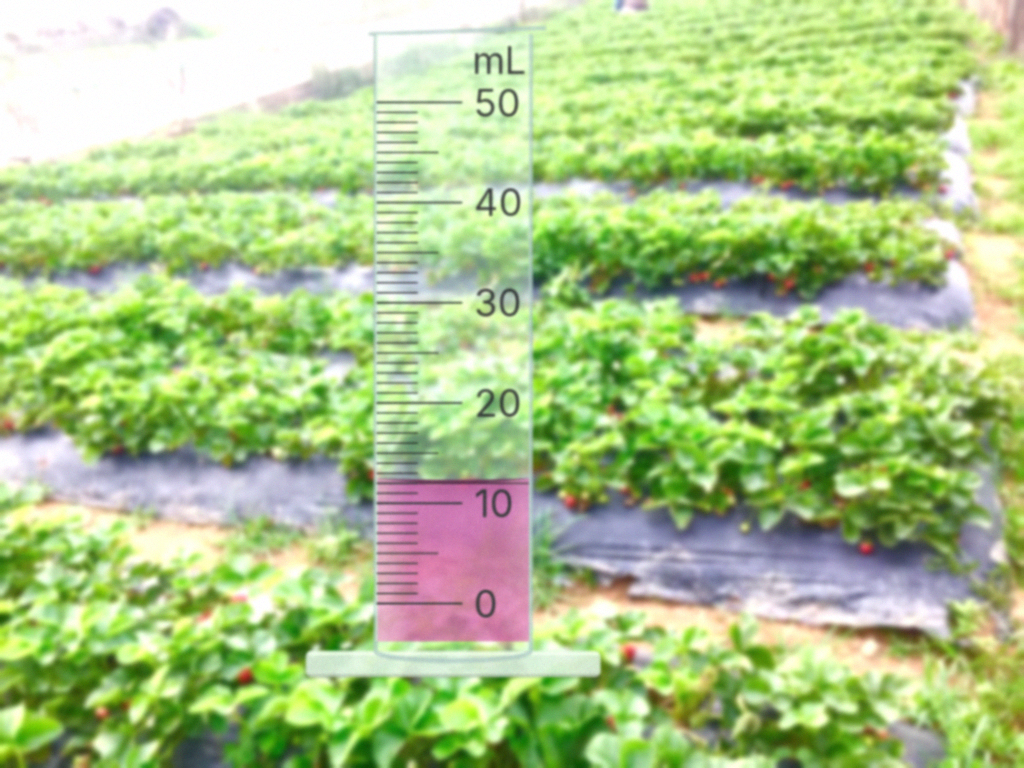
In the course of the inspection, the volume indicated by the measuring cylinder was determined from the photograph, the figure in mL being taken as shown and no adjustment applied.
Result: 12 mL
